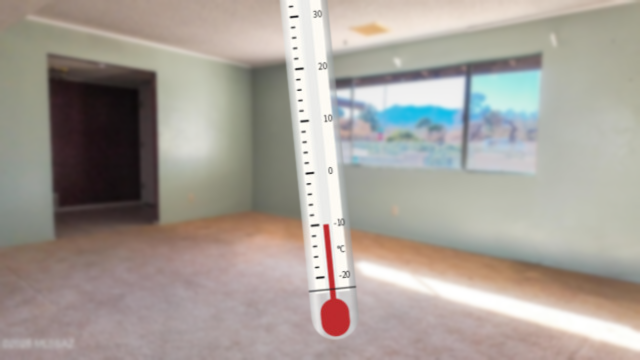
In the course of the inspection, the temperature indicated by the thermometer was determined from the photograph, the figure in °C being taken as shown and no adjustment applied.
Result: -10 °C
